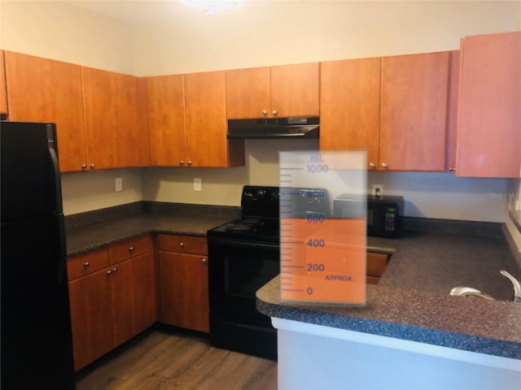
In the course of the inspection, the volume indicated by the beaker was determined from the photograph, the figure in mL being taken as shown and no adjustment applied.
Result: 600 mL
